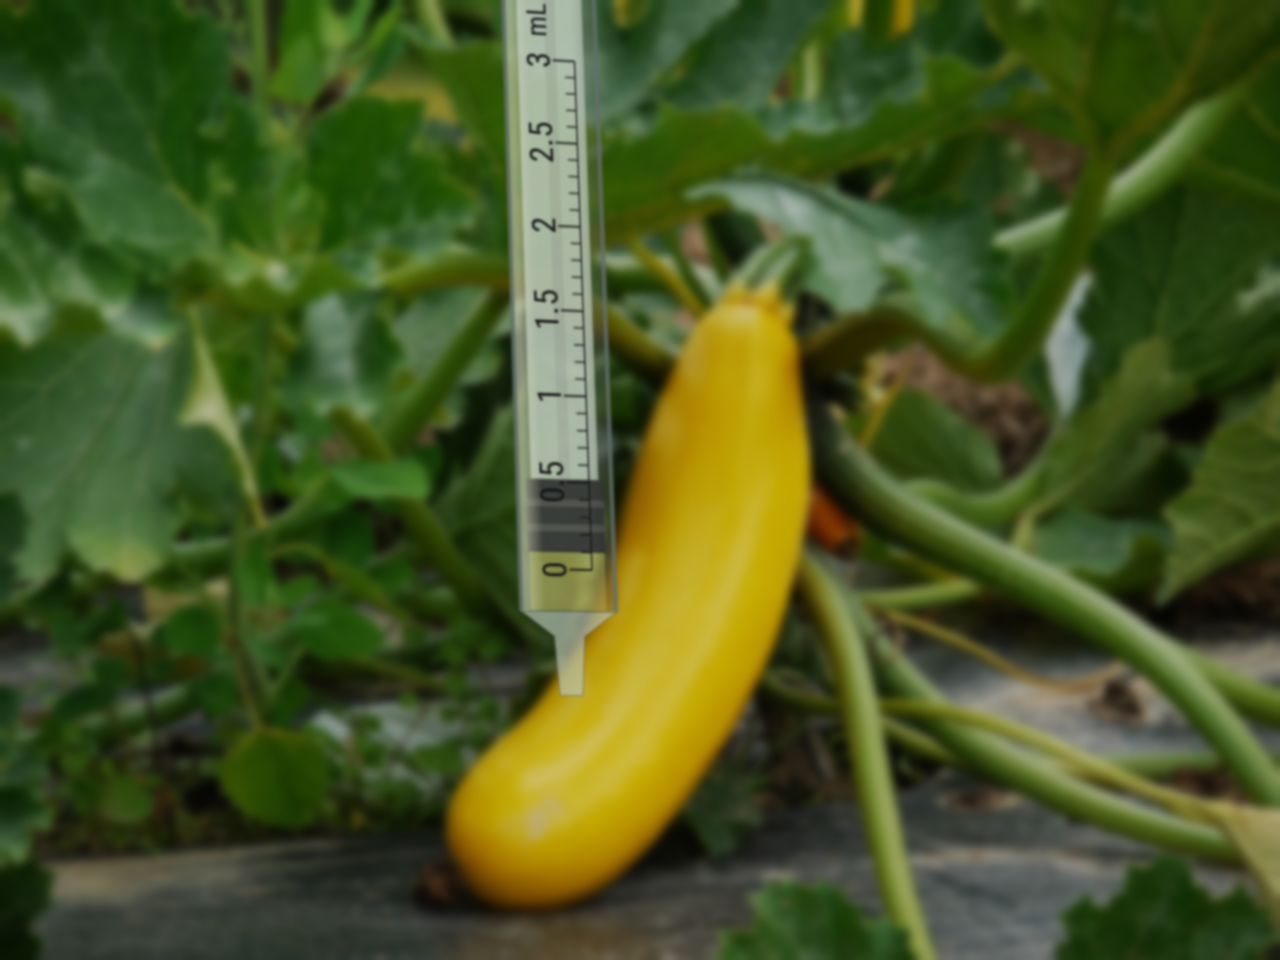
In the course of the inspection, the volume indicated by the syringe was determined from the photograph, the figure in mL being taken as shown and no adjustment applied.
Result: 0.1 mL
